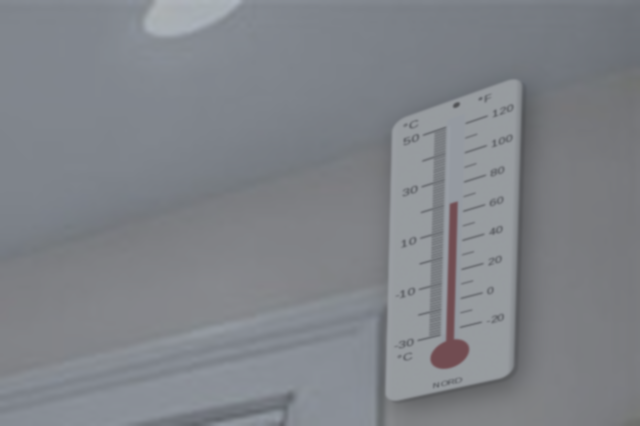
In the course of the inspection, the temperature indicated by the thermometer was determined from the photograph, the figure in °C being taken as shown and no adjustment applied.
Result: 20 °C
